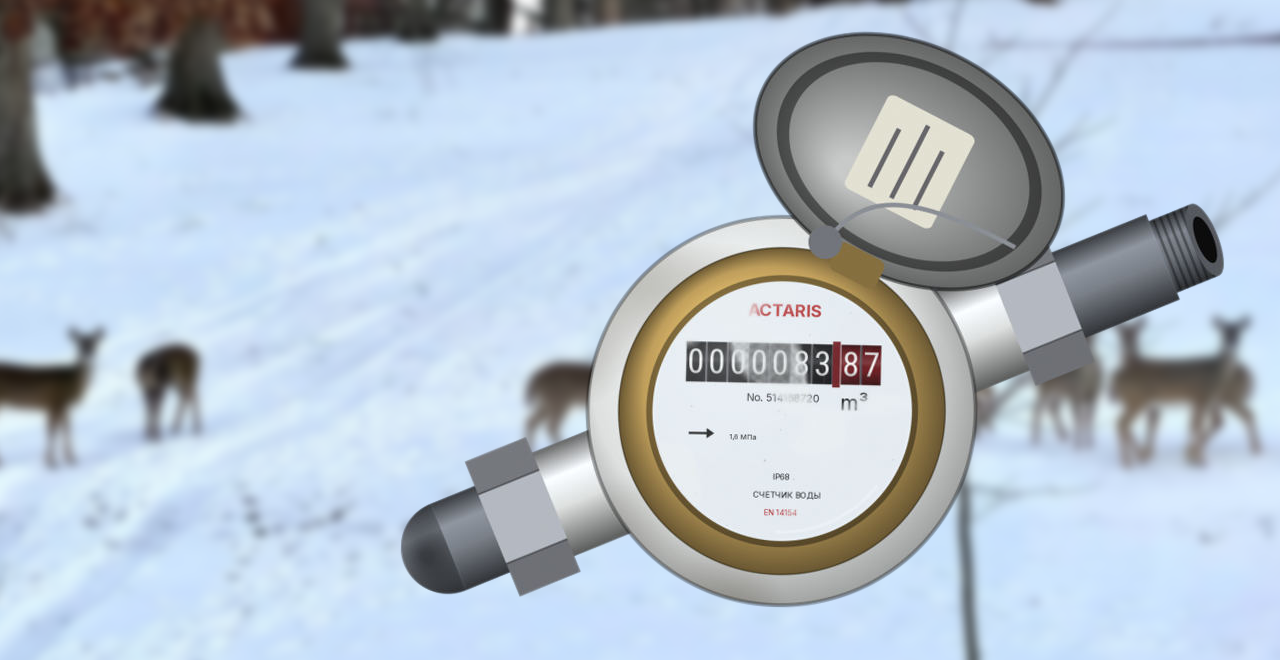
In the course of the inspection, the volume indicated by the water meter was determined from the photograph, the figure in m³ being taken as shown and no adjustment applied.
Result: 83.87 m³
